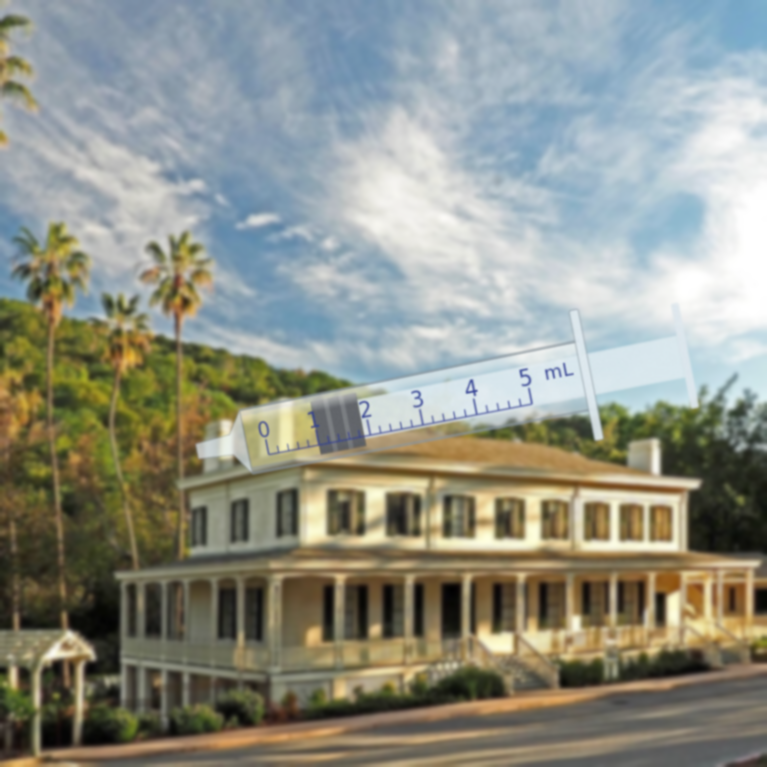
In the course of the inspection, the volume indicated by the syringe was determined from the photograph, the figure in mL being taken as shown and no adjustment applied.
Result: 1 mL
